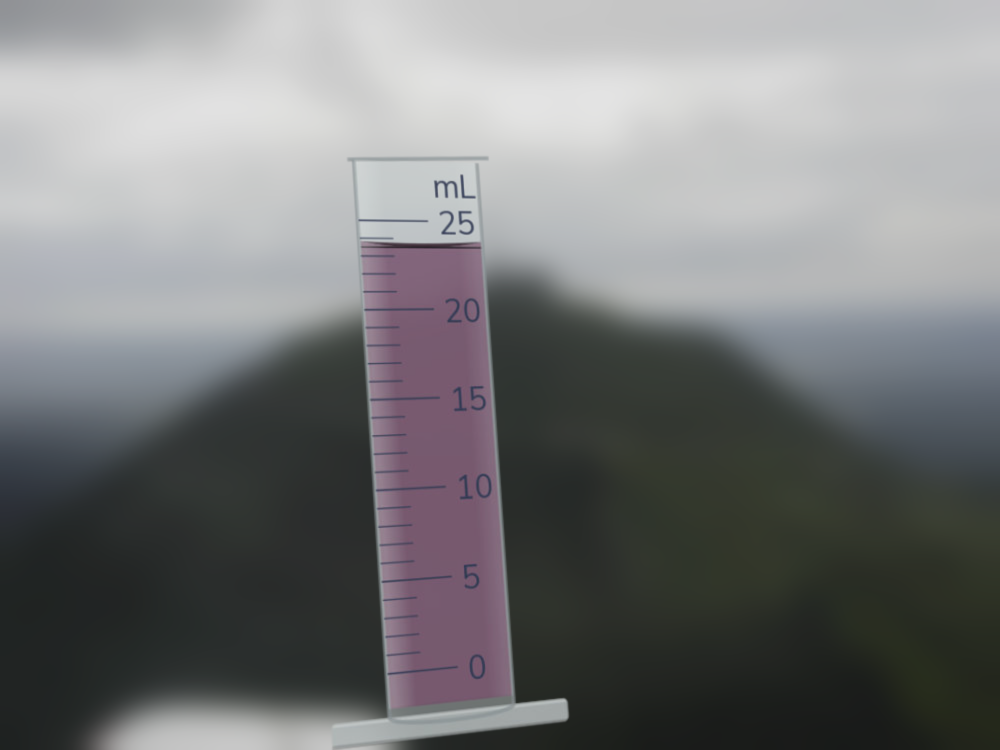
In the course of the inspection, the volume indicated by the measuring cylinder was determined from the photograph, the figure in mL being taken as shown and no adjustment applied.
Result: 23.5 mL
